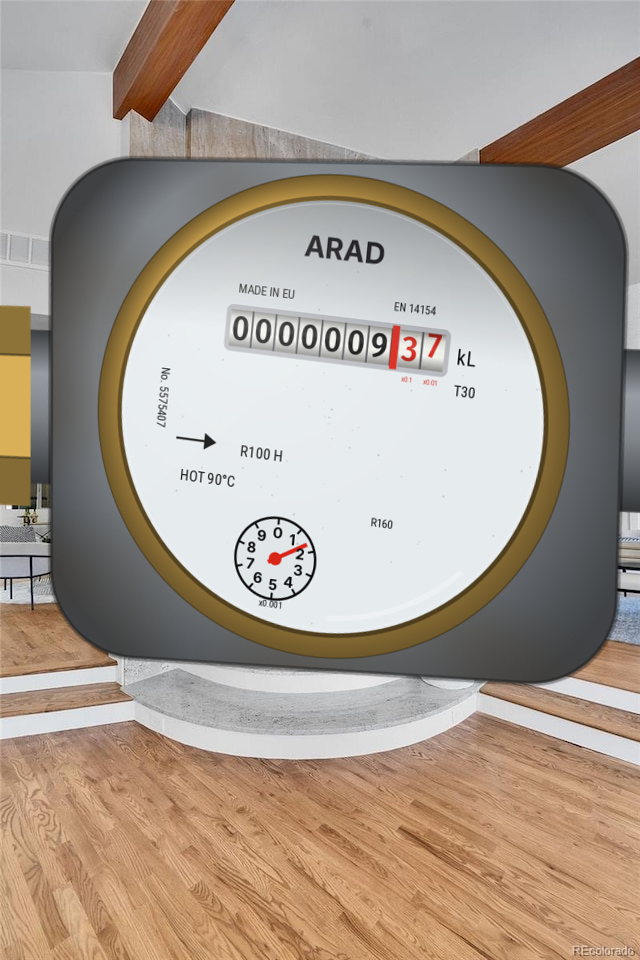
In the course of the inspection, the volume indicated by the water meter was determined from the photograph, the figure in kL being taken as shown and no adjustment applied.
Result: 9.371 kL
